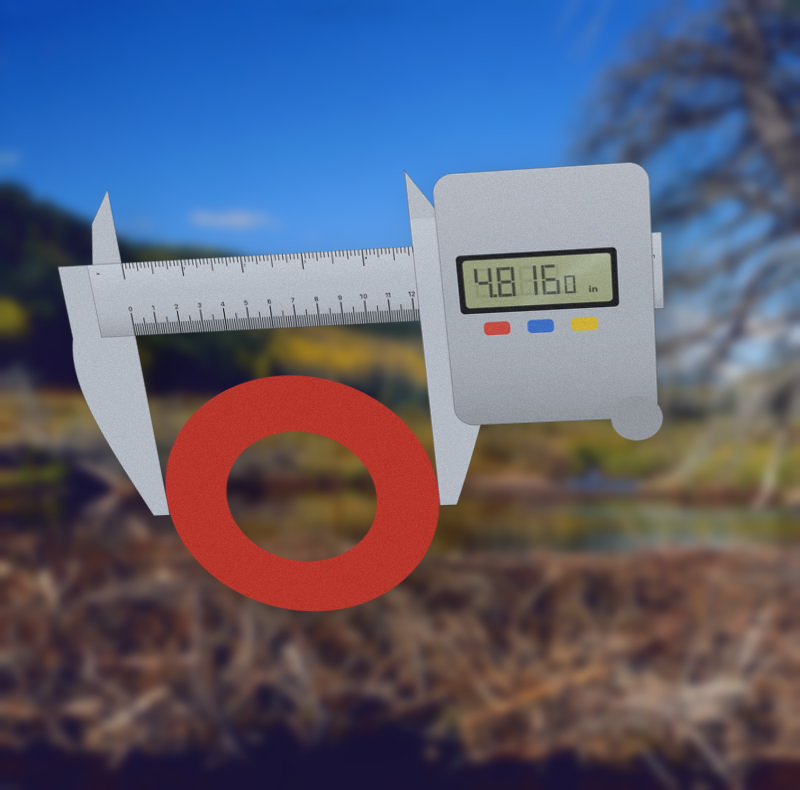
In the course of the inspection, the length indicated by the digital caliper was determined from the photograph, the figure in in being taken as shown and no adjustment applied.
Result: 4.8160 in
